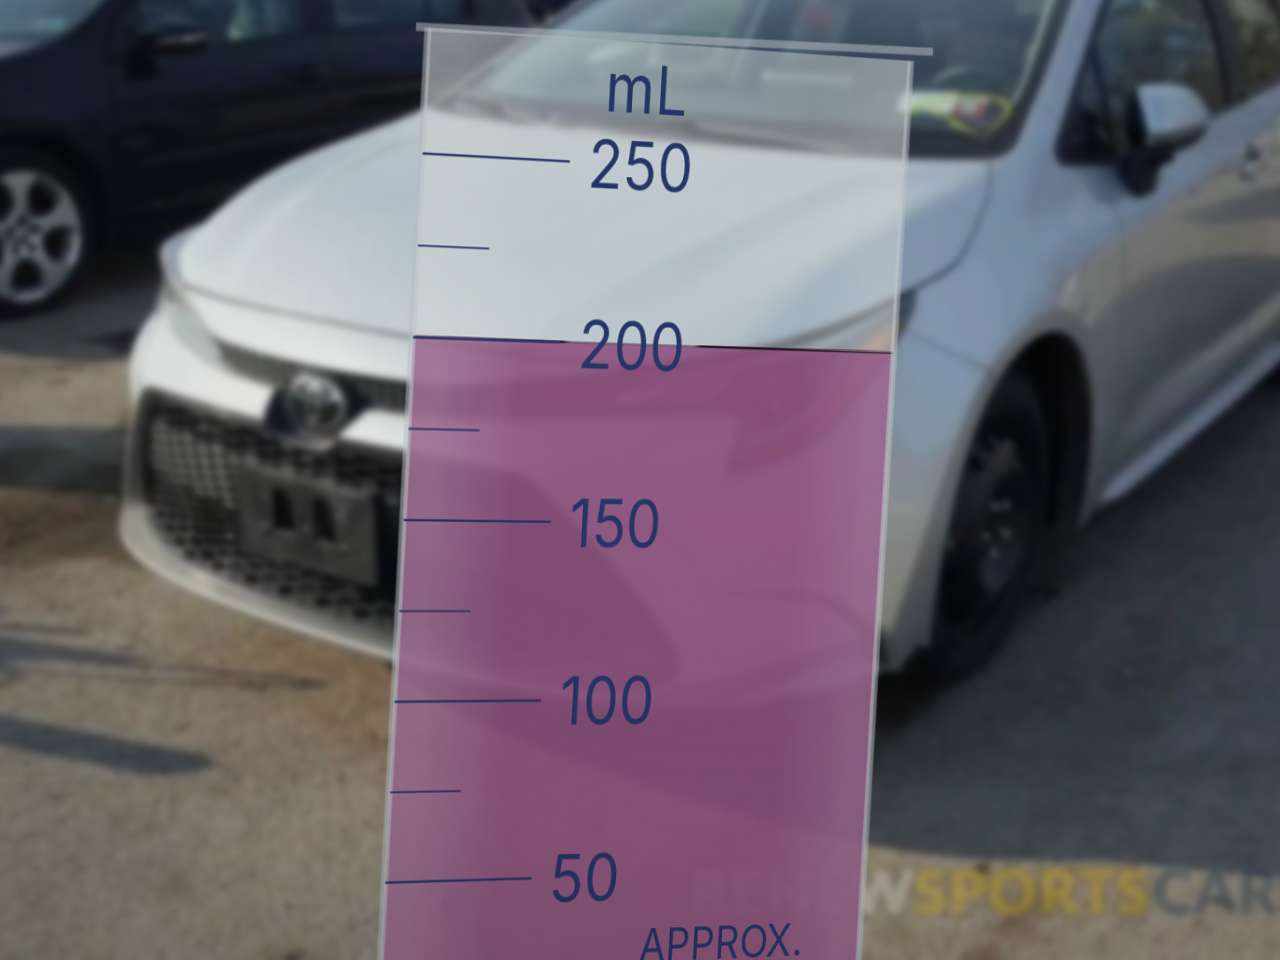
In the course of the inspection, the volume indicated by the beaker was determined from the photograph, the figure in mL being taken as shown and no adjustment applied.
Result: 200 mL
